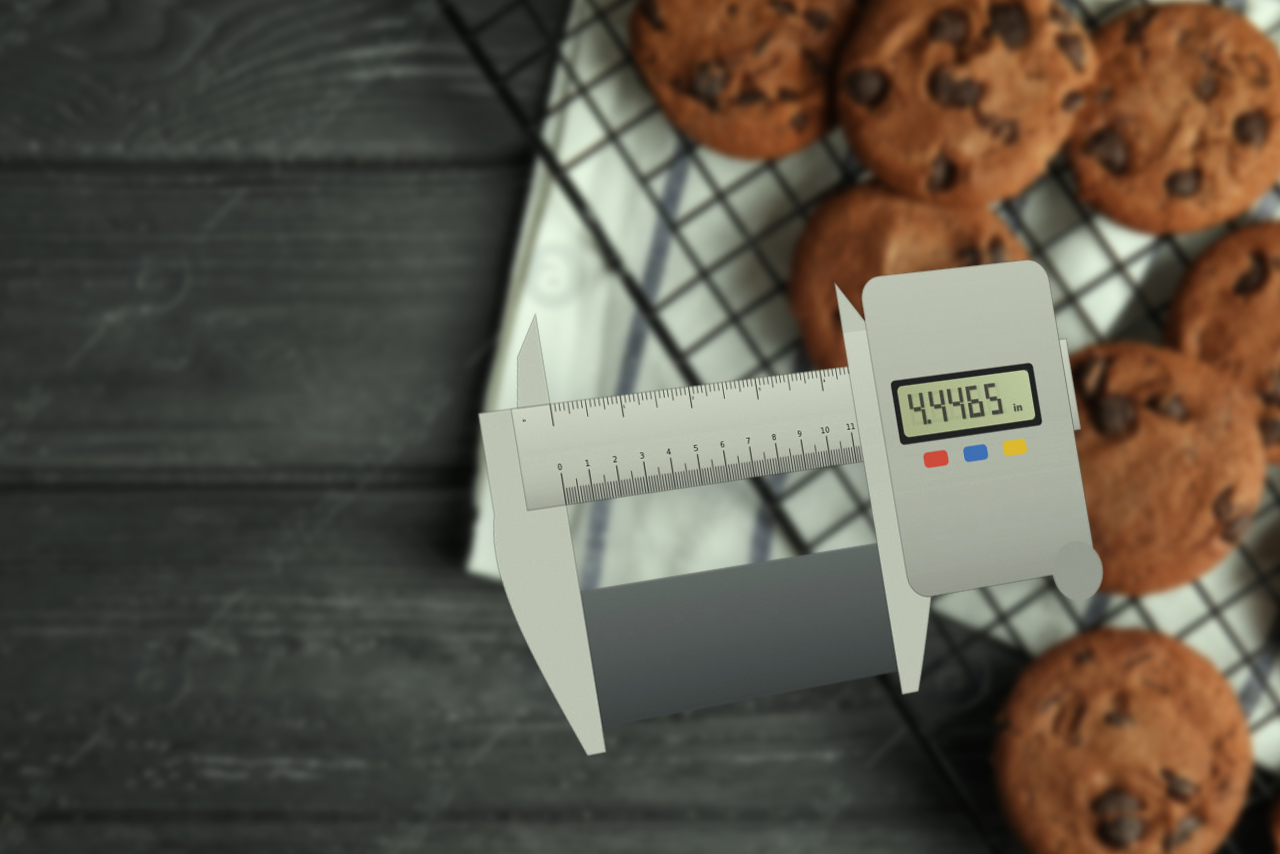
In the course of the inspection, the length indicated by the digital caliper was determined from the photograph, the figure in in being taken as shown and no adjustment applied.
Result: 4.4465 in
